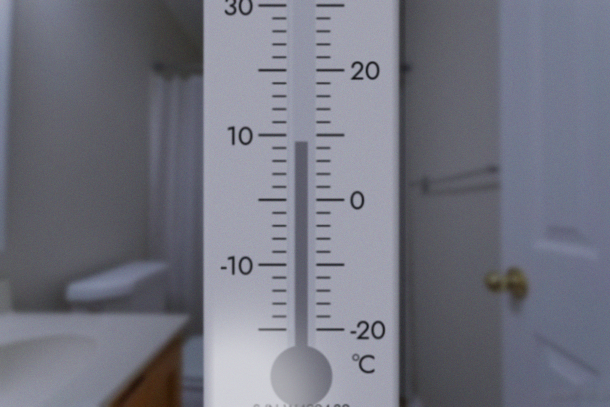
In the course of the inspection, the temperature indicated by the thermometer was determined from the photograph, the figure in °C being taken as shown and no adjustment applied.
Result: 9 °C
